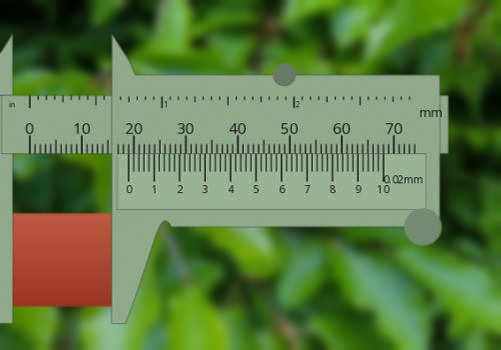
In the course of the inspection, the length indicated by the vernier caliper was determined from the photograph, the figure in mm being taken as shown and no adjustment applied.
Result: 19.0 mm
